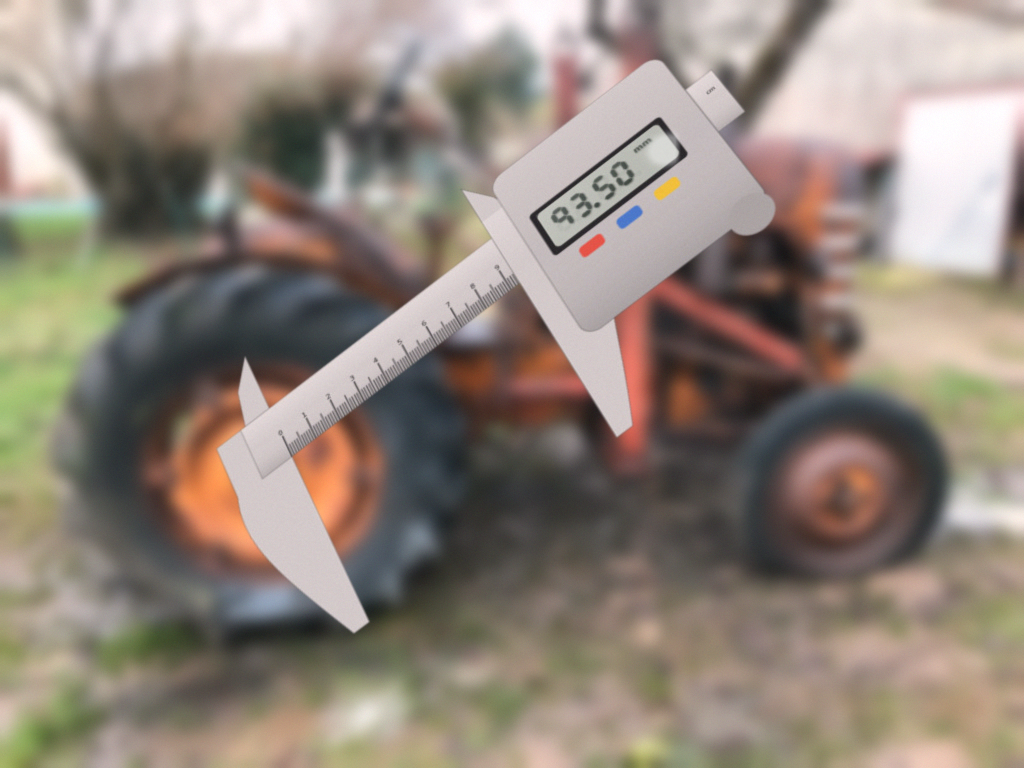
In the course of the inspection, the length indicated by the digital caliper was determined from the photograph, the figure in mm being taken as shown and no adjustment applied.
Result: 93.50 mm
